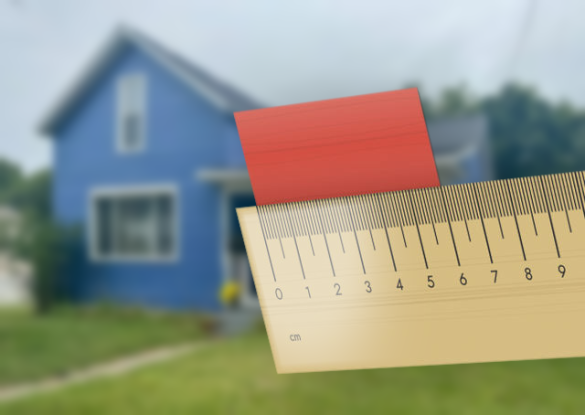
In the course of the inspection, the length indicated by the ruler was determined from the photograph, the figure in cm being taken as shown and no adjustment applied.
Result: 6 cm
